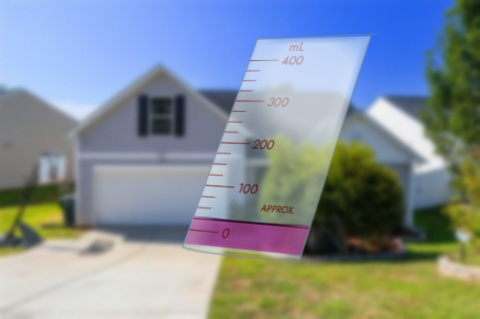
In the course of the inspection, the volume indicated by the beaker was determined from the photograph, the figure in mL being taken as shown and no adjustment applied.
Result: 25 mL
